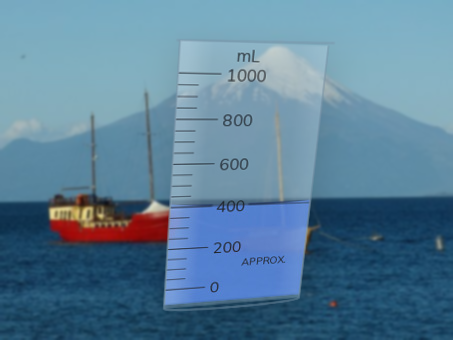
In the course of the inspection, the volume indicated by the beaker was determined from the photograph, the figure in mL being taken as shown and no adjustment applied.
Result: 400 mL
